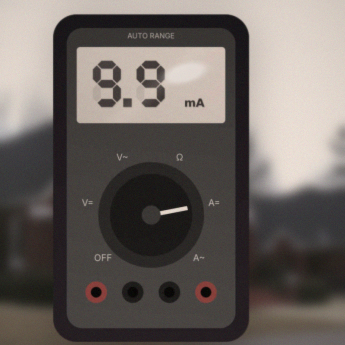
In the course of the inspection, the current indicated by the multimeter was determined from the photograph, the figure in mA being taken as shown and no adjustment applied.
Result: 9.9 mA
